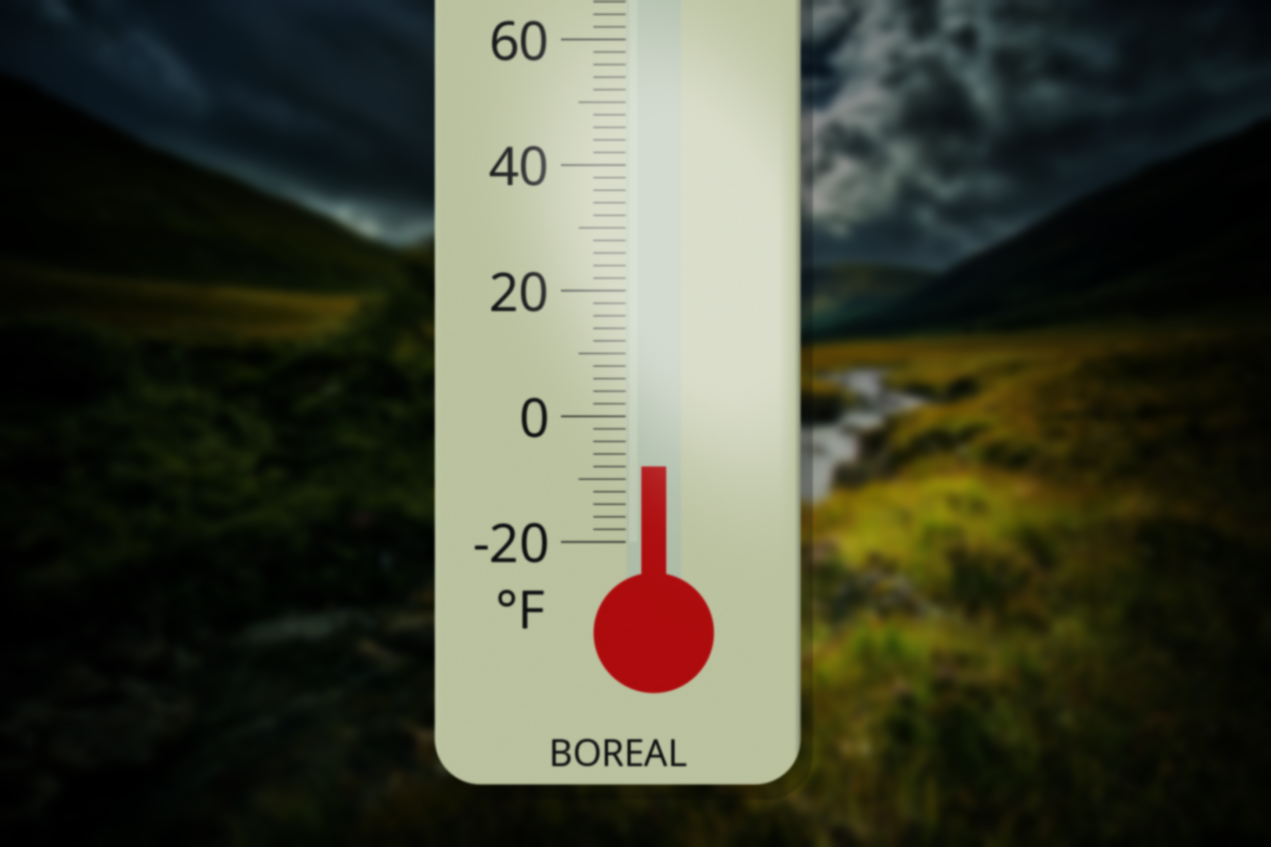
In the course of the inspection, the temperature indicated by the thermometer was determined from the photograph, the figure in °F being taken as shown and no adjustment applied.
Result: -8 °F
